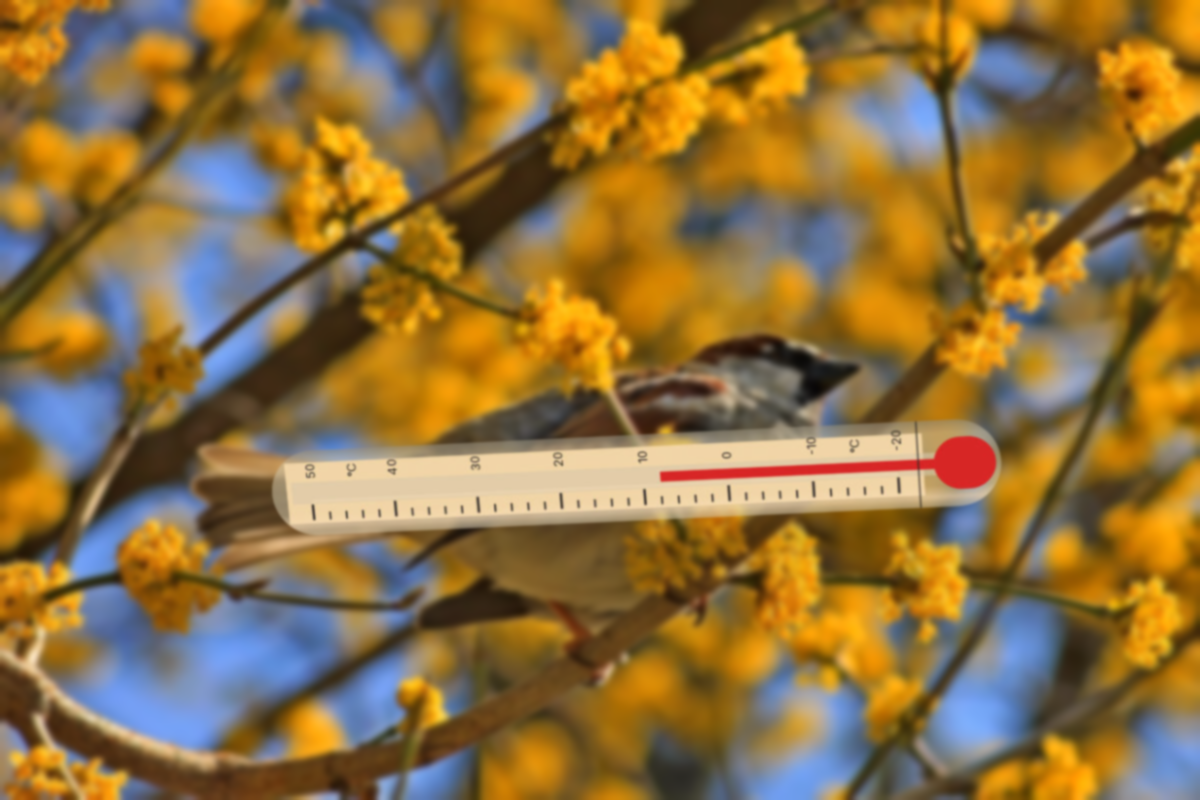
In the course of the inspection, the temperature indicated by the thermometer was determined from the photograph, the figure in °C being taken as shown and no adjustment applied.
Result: 8 °C
